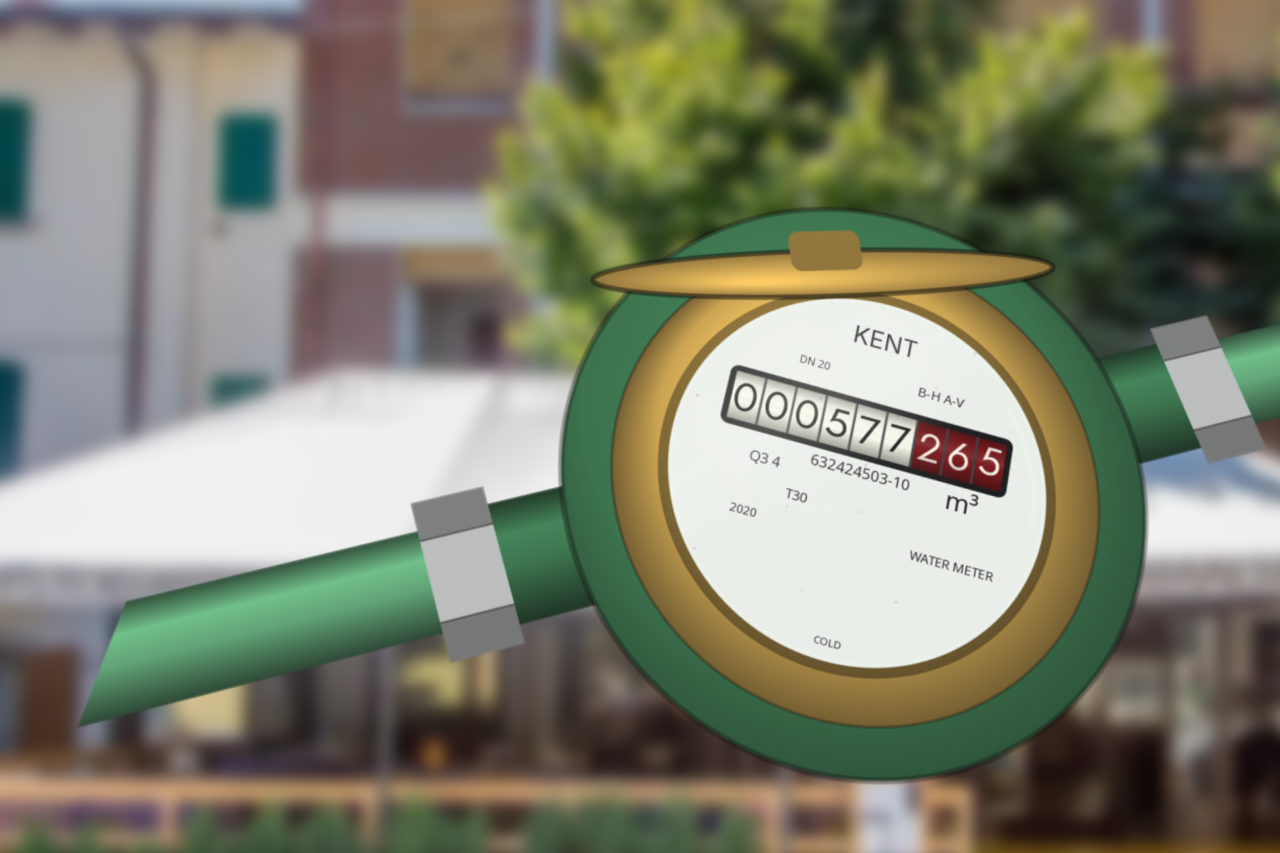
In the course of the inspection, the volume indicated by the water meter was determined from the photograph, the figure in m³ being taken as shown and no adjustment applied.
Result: 577.265 m³
